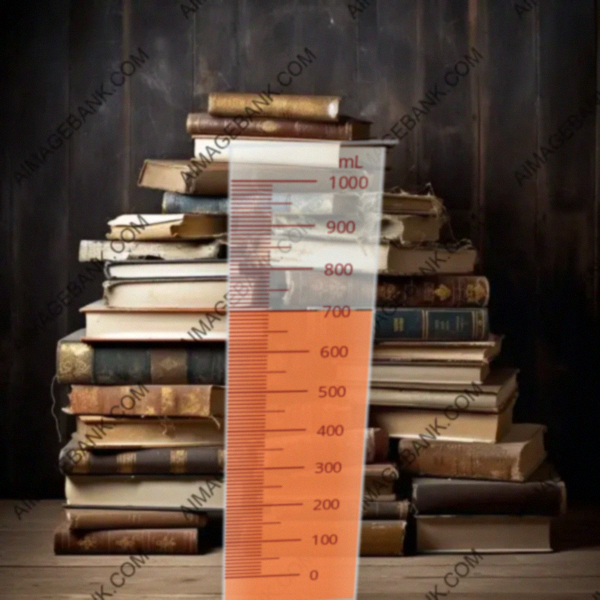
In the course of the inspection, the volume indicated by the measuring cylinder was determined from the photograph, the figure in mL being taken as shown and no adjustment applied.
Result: 700 mL
